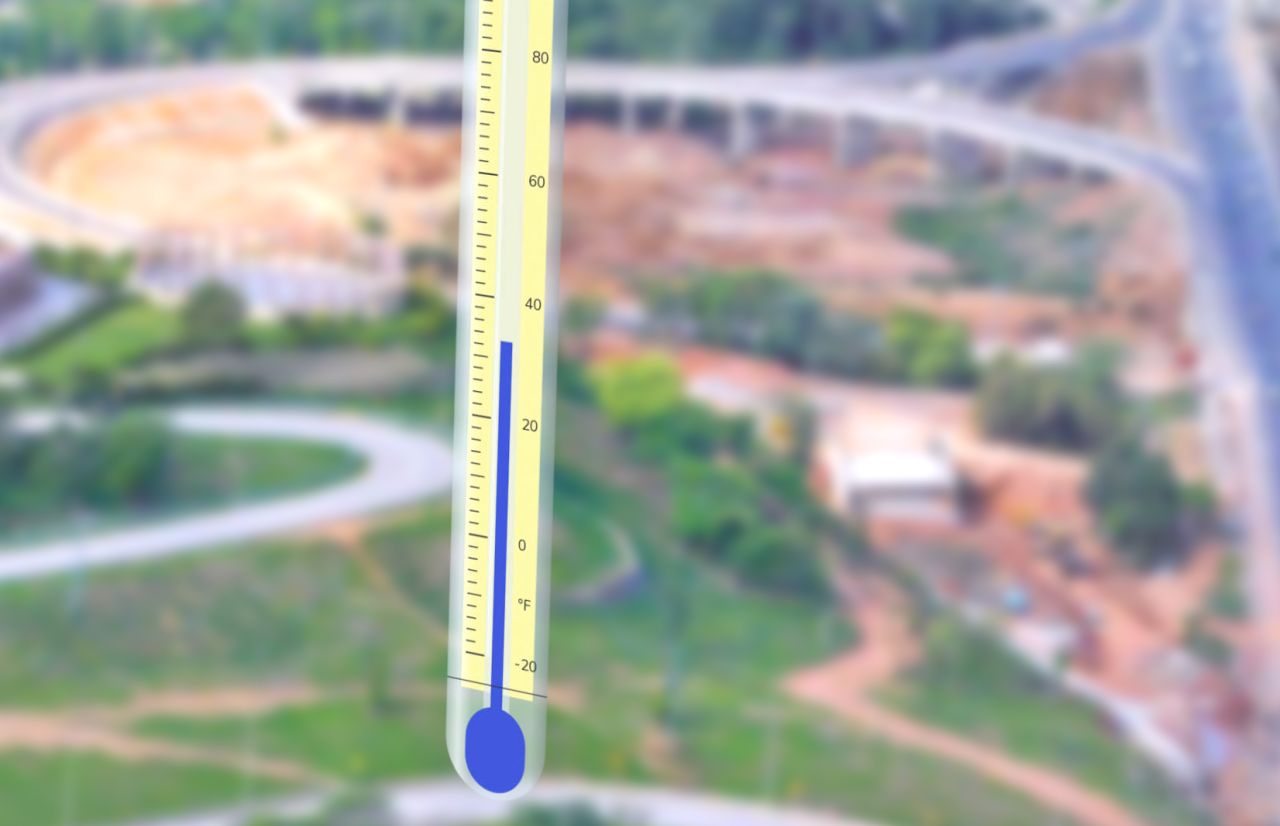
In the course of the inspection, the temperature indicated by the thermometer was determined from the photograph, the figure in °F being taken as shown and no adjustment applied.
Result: 33 °F
